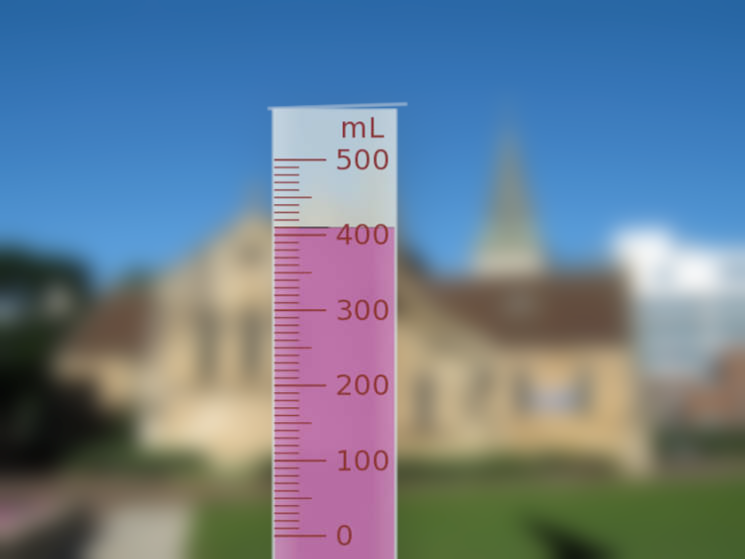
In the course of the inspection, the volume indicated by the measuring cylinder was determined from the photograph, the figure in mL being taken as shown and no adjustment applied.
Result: 410 mL
